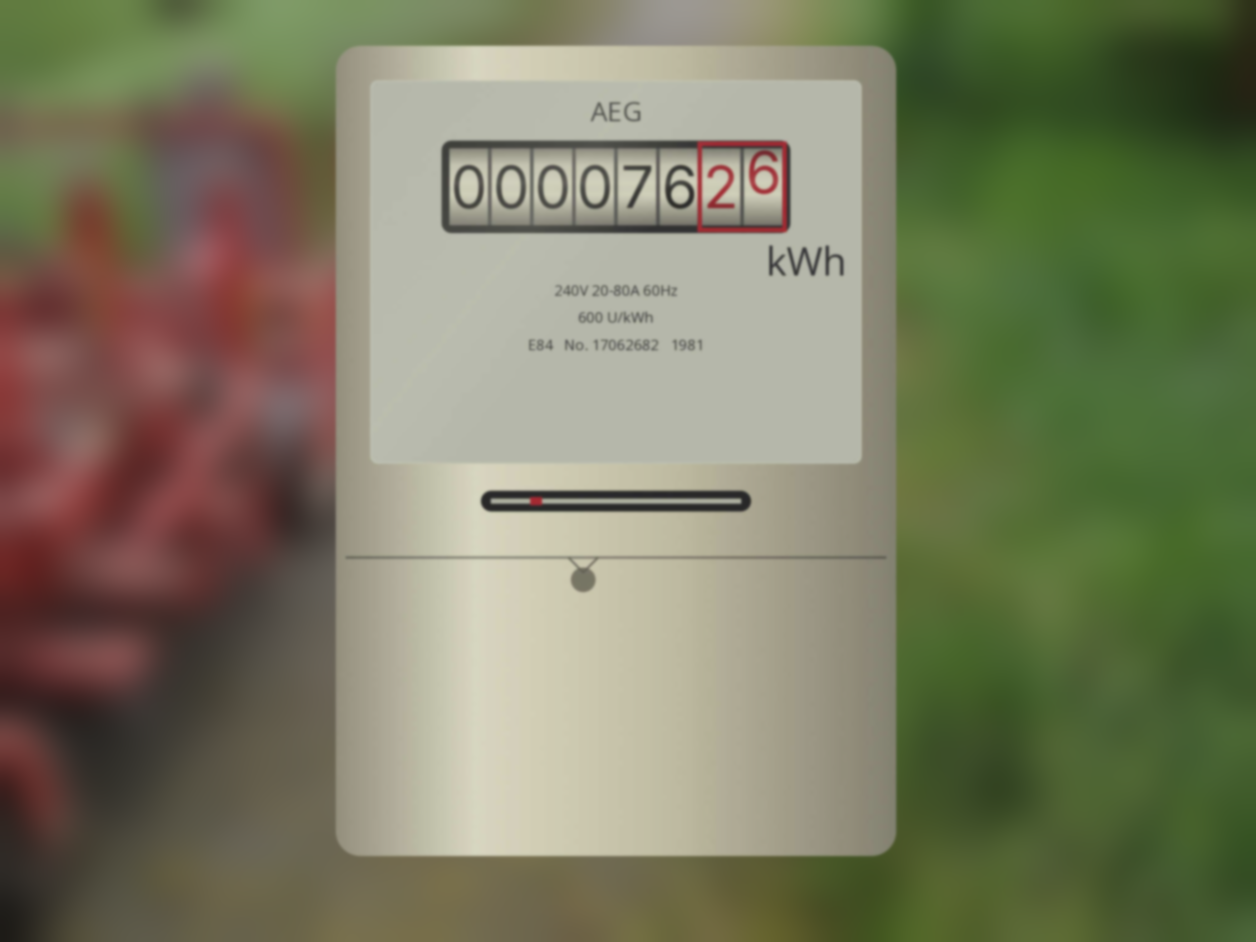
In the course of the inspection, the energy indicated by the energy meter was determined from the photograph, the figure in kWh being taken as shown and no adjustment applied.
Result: 76.26 kWh
